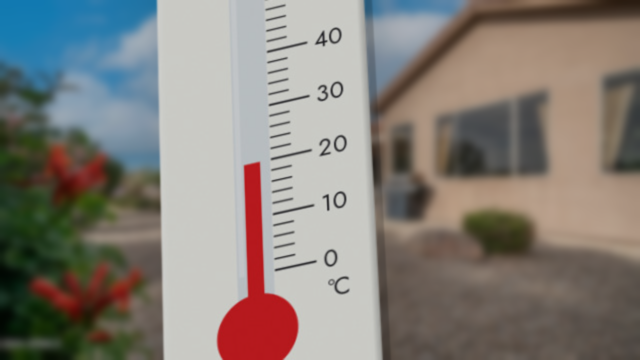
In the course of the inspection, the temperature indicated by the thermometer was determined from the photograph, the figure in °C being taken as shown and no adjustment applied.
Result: 20 °C
